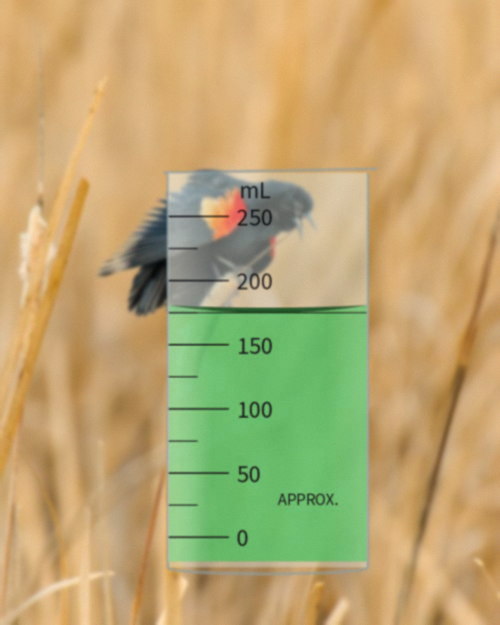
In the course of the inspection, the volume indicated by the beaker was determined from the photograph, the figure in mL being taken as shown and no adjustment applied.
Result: 175 mL
